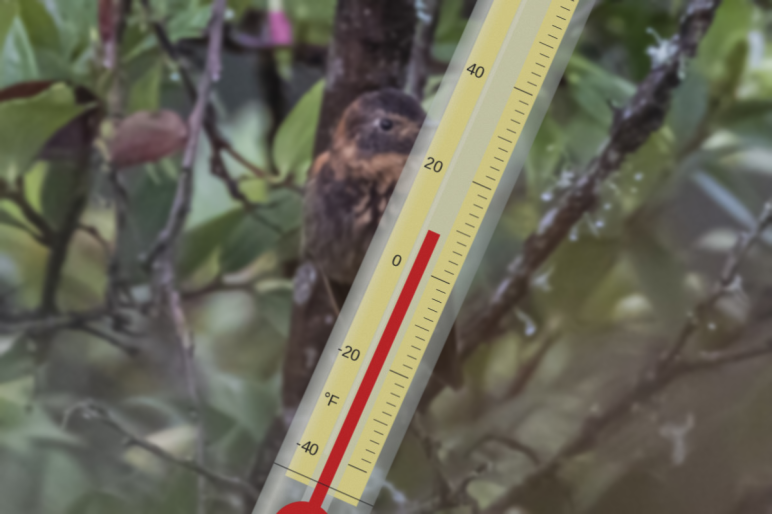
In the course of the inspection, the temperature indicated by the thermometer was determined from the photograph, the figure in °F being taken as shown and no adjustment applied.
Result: 8 °F
